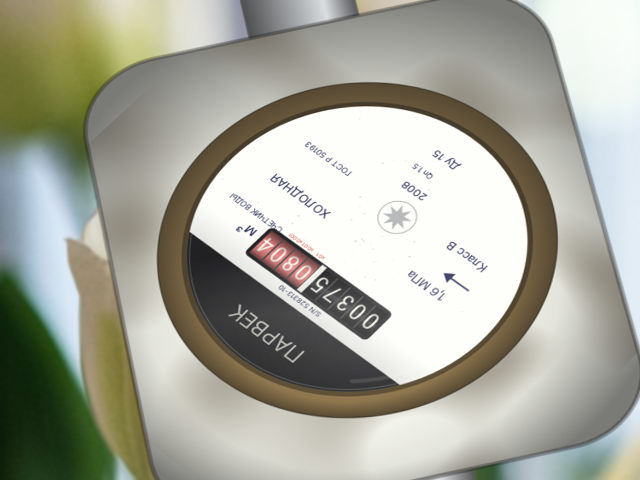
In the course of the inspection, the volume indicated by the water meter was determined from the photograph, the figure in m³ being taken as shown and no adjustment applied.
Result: 375.0804 m³
